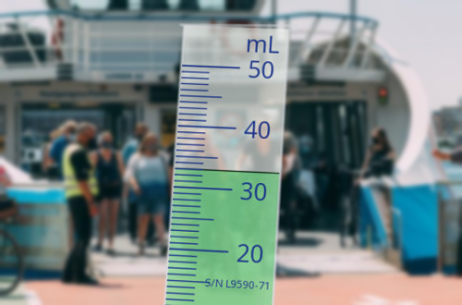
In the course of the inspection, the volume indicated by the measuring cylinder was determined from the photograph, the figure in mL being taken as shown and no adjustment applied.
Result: 33 mL
